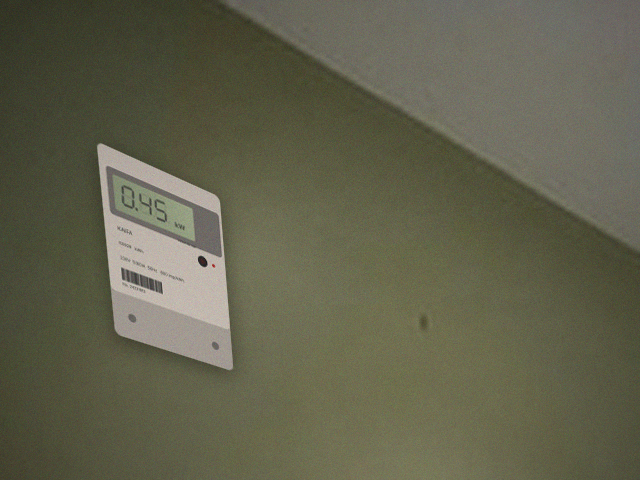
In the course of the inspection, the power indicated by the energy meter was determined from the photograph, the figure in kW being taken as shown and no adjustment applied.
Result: 0.45 kW
